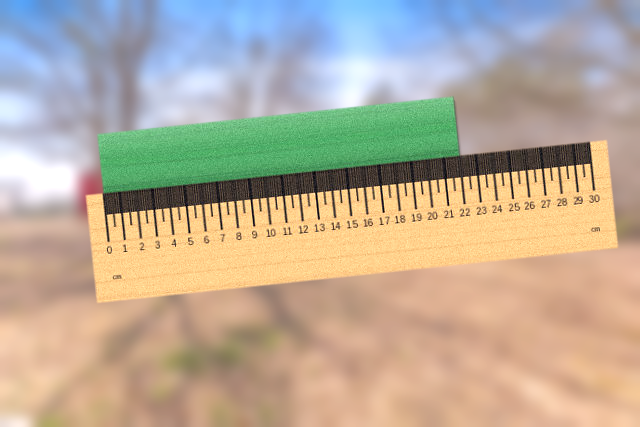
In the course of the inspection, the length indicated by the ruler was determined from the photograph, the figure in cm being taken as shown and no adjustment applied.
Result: 22 cm
